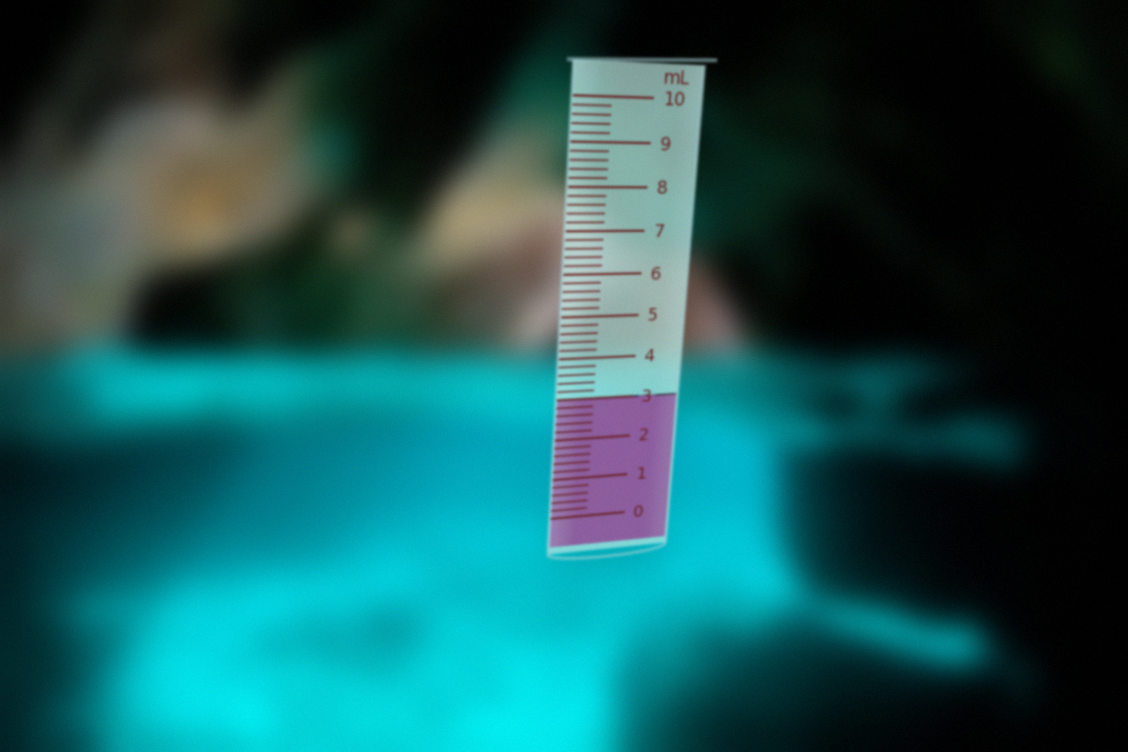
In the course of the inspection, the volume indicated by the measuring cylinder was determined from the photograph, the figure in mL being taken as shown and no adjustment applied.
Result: 3 mL
